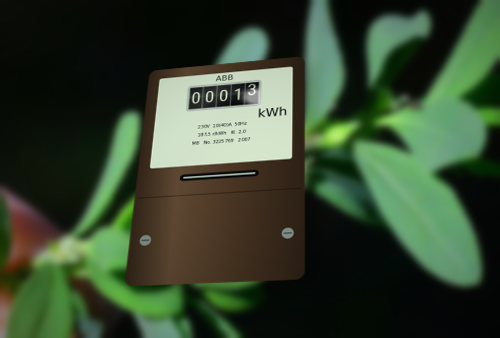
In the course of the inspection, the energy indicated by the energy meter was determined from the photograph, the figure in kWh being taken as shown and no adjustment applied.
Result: 13 kWh
